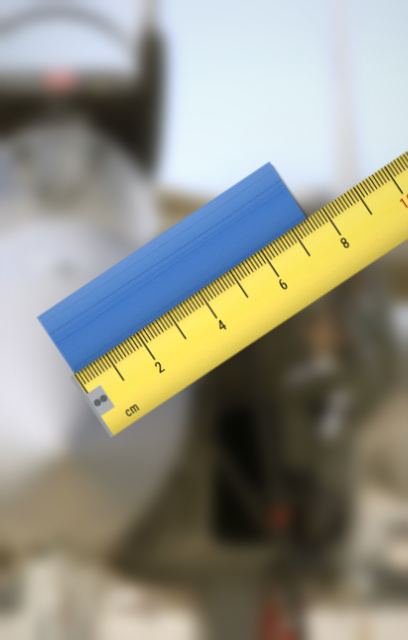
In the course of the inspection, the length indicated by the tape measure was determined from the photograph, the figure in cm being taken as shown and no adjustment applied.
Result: 7.5 cm
